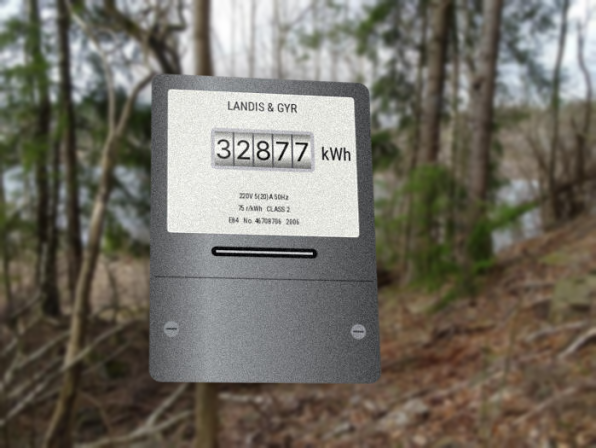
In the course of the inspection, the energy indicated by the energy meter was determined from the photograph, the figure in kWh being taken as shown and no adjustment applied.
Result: 32877 kWh
